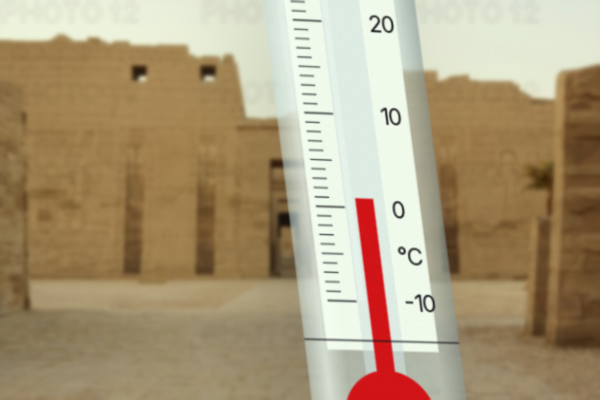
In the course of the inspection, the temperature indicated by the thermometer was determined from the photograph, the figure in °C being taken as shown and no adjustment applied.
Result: 1 °C
